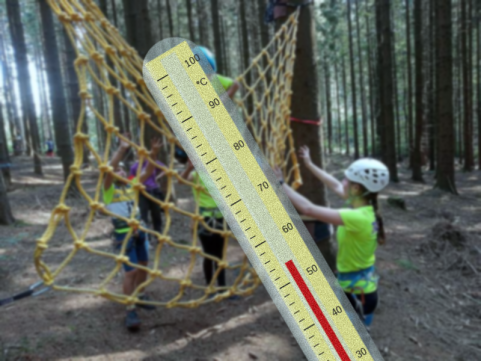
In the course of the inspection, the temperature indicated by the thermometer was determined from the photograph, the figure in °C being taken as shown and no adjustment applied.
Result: 54 °C
